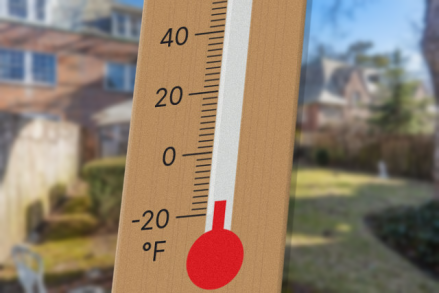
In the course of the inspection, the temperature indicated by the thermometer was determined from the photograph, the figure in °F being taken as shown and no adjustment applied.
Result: -16 °F
